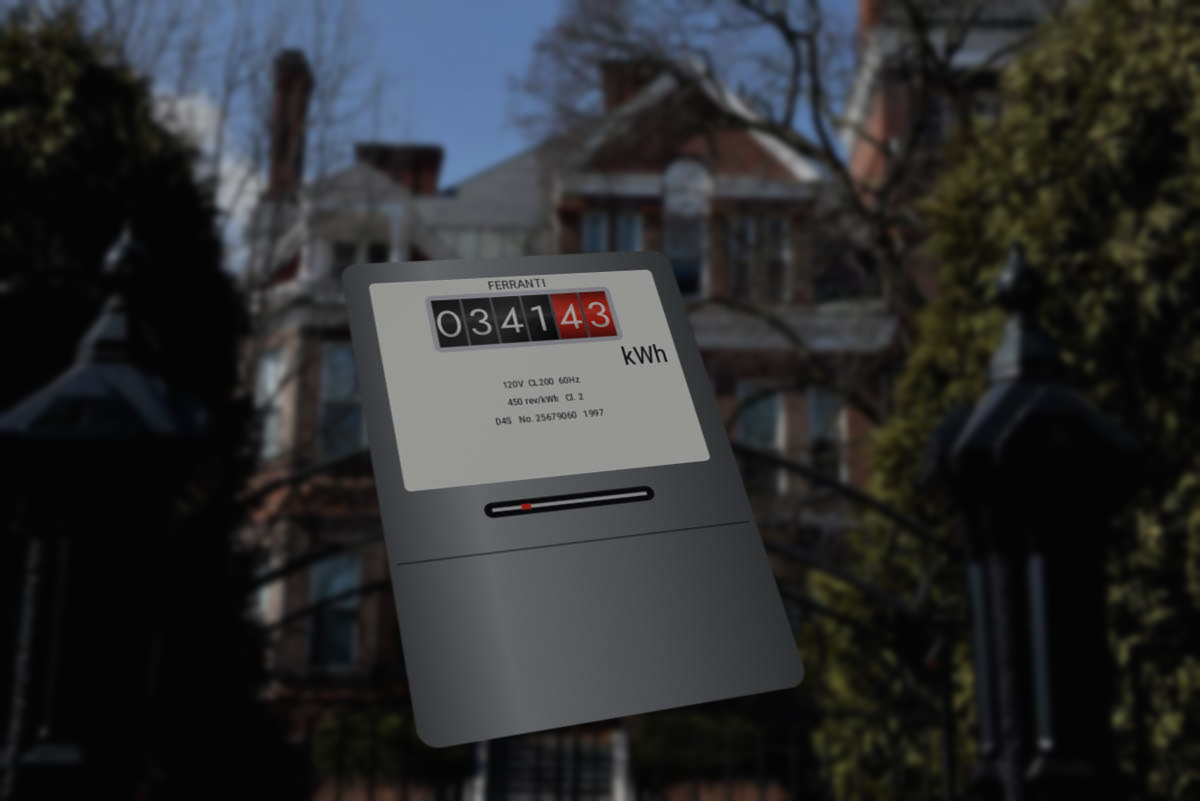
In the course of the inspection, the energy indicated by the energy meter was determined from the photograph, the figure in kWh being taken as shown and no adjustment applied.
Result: 341.43 kWh
